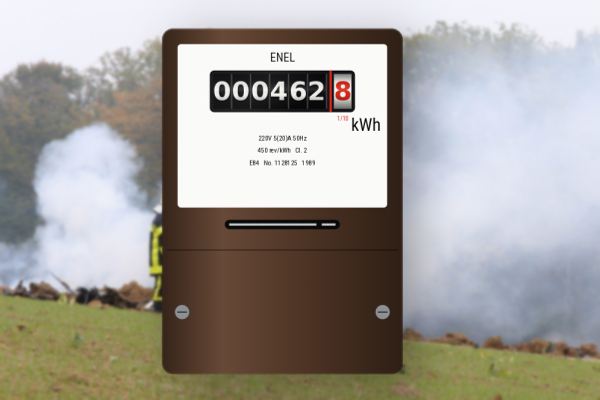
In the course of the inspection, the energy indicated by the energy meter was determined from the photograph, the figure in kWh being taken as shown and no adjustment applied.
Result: 462.8 kWh
